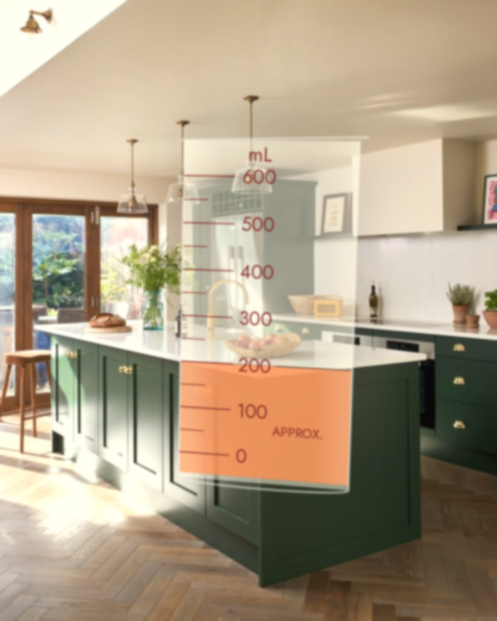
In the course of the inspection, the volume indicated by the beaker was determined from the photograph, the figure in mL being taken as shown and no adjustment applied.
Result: 200 mL
